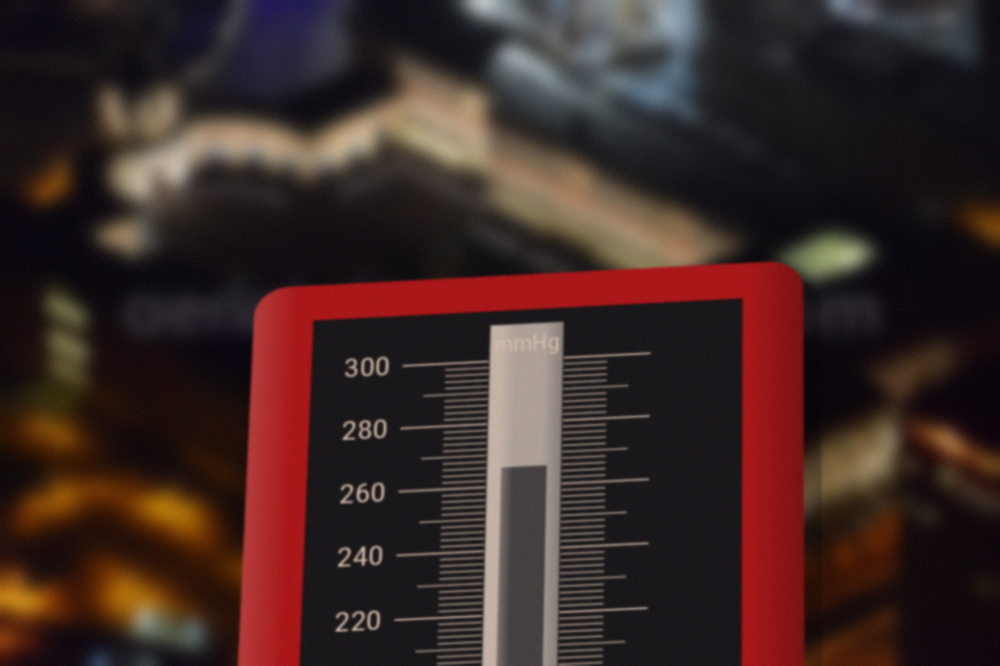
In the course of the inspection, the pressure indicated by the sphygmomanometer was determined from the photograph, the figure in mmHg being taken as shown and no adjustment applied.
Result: 266 mmHg
